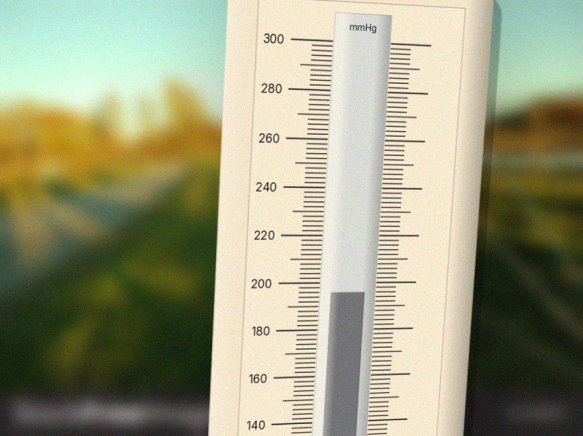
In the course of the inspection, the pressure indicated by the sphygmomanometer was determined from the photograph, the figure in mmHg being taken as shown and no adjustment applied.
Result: 196 mmHg
